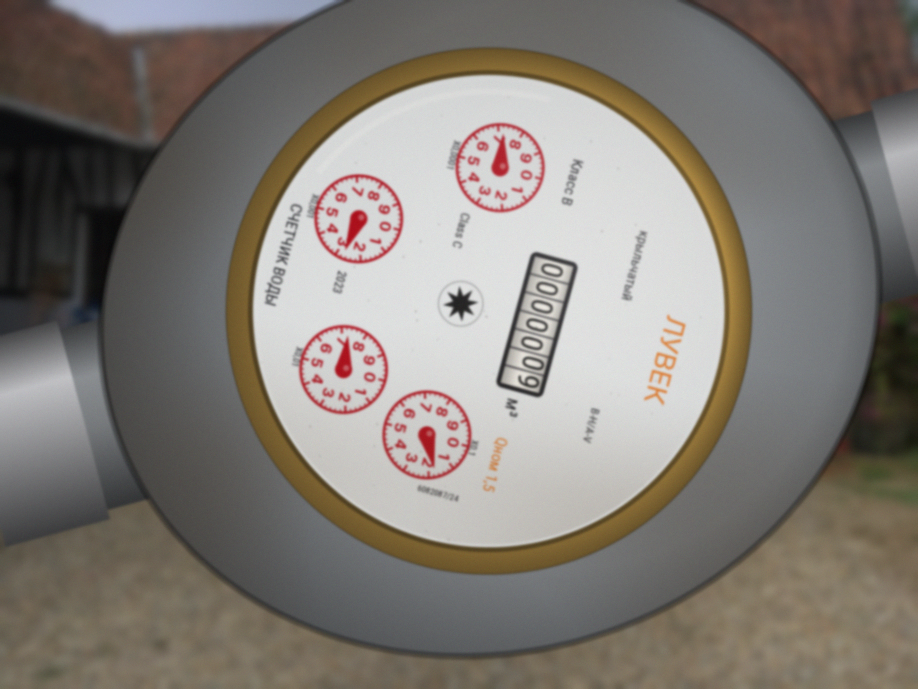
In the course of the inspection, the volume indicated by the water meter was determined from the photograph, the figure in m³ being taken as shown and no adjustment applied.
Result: 9.1727 m³
